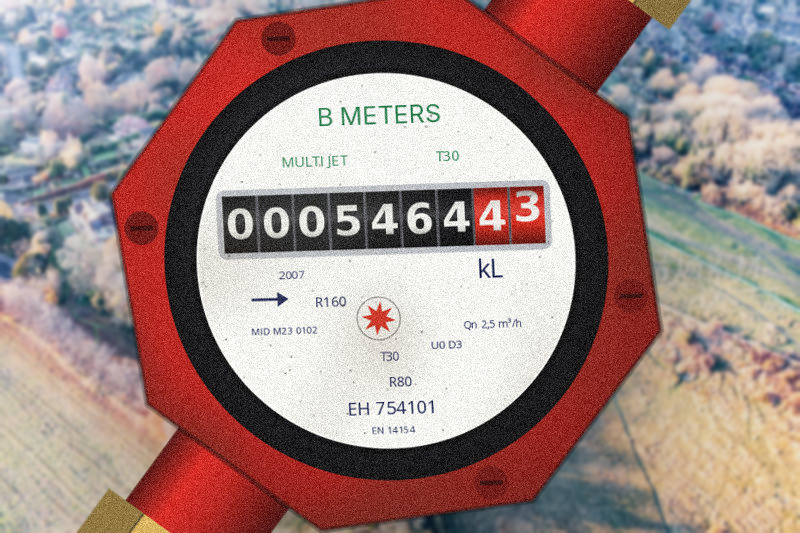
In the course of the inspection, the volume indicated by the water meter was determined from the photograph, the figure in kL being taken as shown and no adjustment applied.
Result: 5464.43 kL
